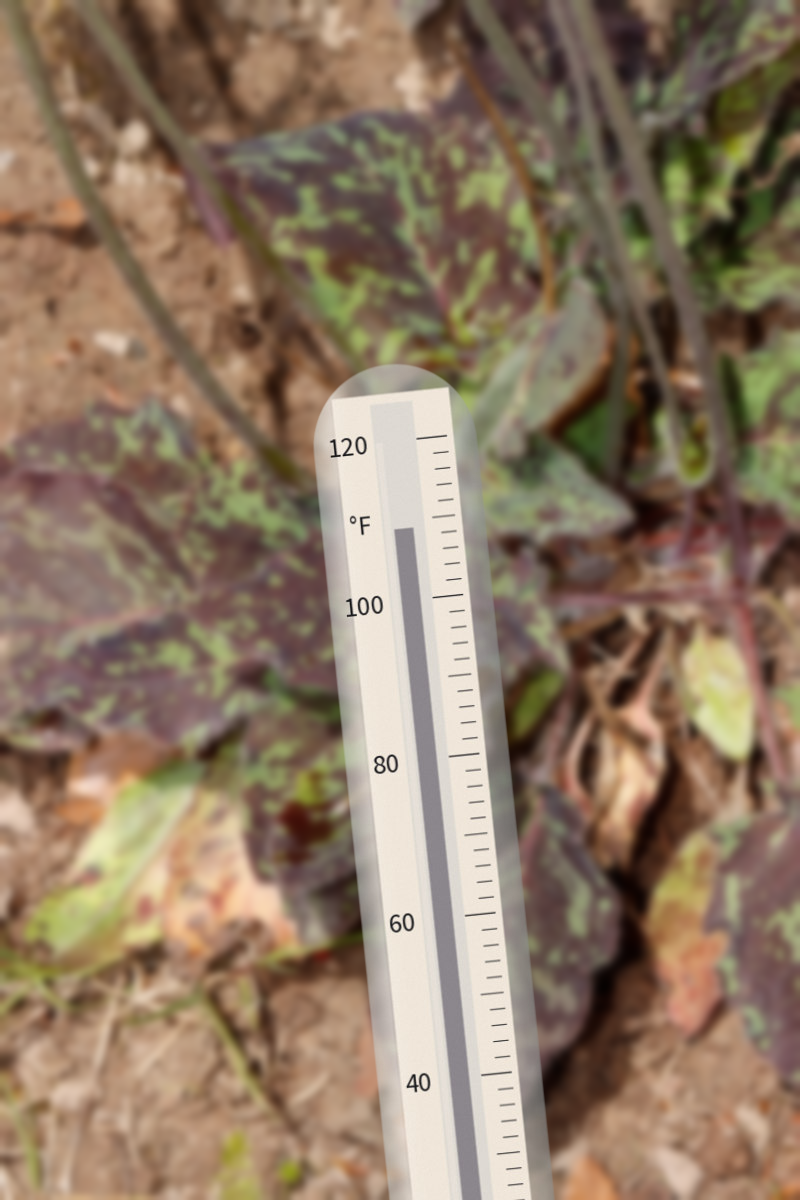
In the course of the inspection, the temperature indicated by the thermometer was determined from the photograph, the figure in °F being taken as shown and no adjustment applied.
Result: 109 °F
